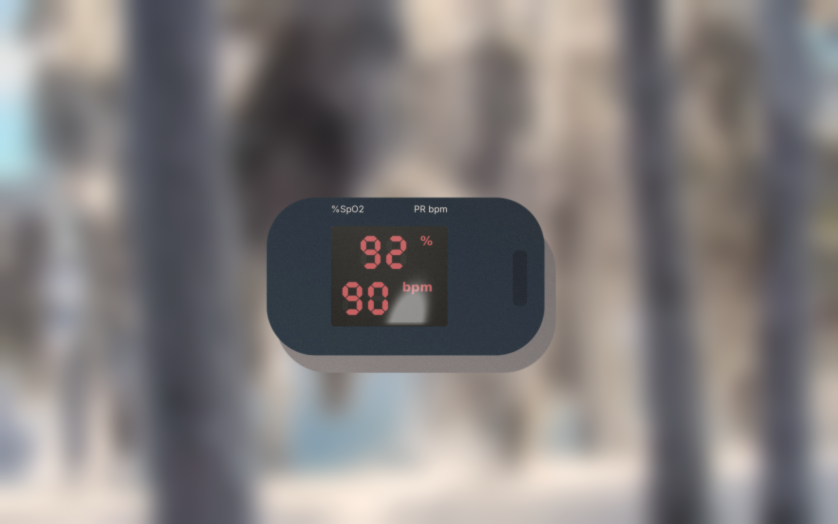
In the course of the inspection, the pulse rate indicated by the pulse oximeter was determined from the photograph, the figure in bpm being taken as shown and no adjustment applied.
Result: 90 bpm
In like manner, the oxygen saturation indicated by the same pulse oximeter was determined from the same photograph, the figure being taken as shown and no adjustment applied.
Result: 92 %
